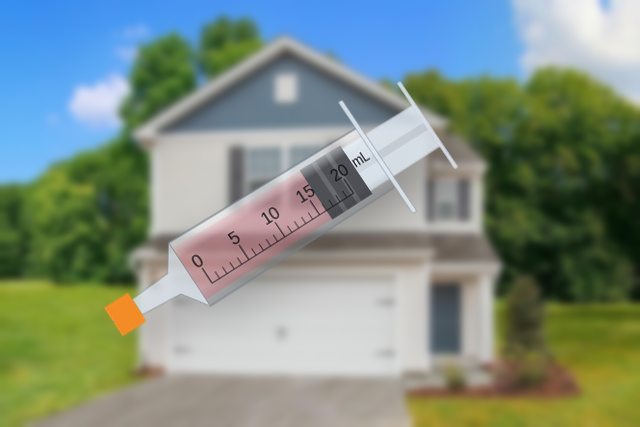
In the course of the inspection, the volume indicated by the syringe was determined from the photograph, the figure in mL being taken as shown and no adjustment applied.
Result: 16 mL
